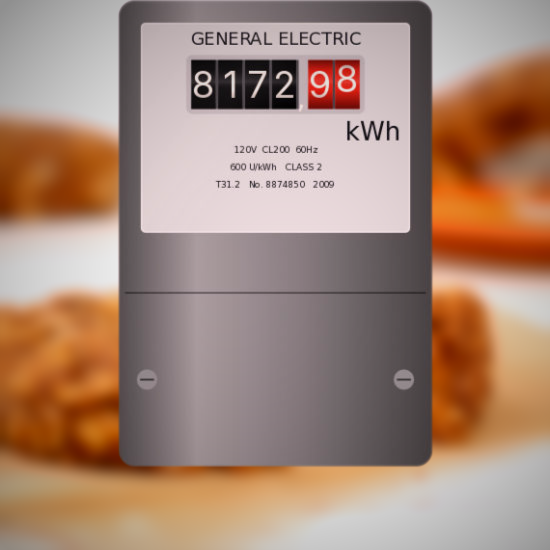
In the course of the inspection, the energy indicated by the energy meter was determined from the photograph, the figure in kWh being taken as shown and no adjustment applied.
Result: 8172.98 kWh
